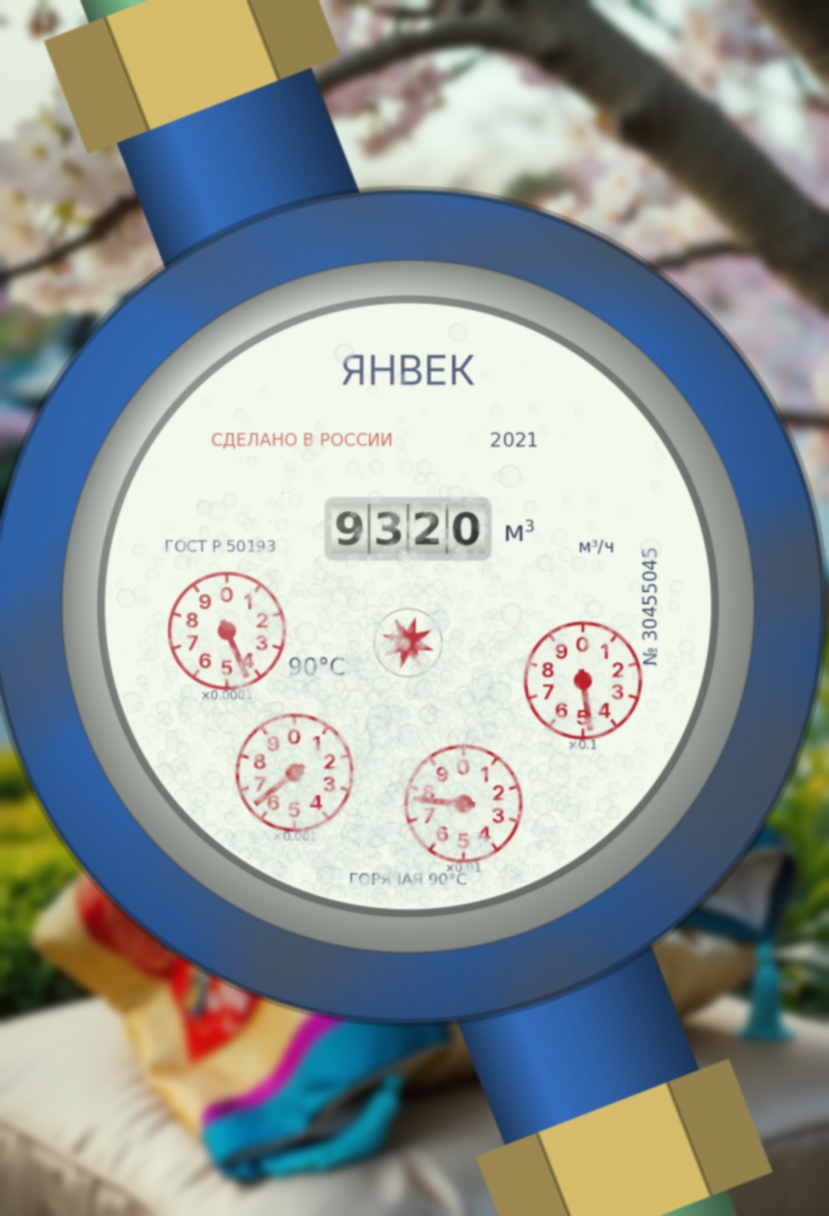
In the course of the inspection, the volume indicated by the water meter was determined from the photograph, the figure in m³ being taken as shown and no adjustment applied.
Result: 9320.4764 m³
